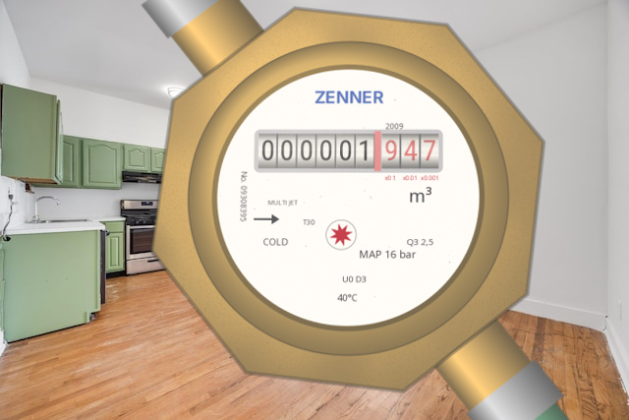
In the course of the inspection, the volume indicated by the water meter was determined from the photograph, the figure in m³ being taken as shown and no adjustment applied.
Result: 1.947 m³
